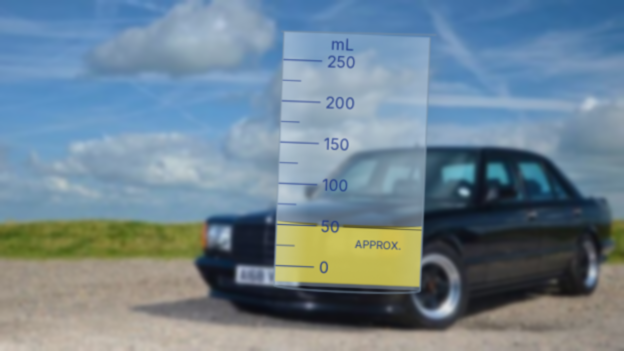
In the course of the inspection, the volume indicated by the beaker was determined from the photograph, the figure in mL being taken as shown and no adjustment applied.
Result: 50 mL
